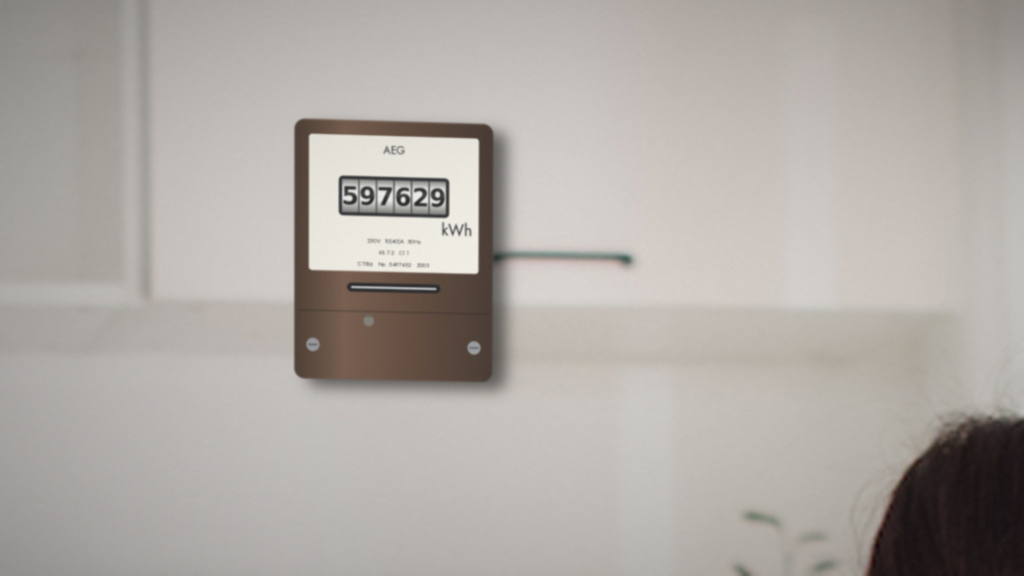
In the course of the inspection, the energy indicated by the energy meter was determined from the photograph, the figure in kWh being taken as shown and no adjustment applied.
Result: 597629 kWh
